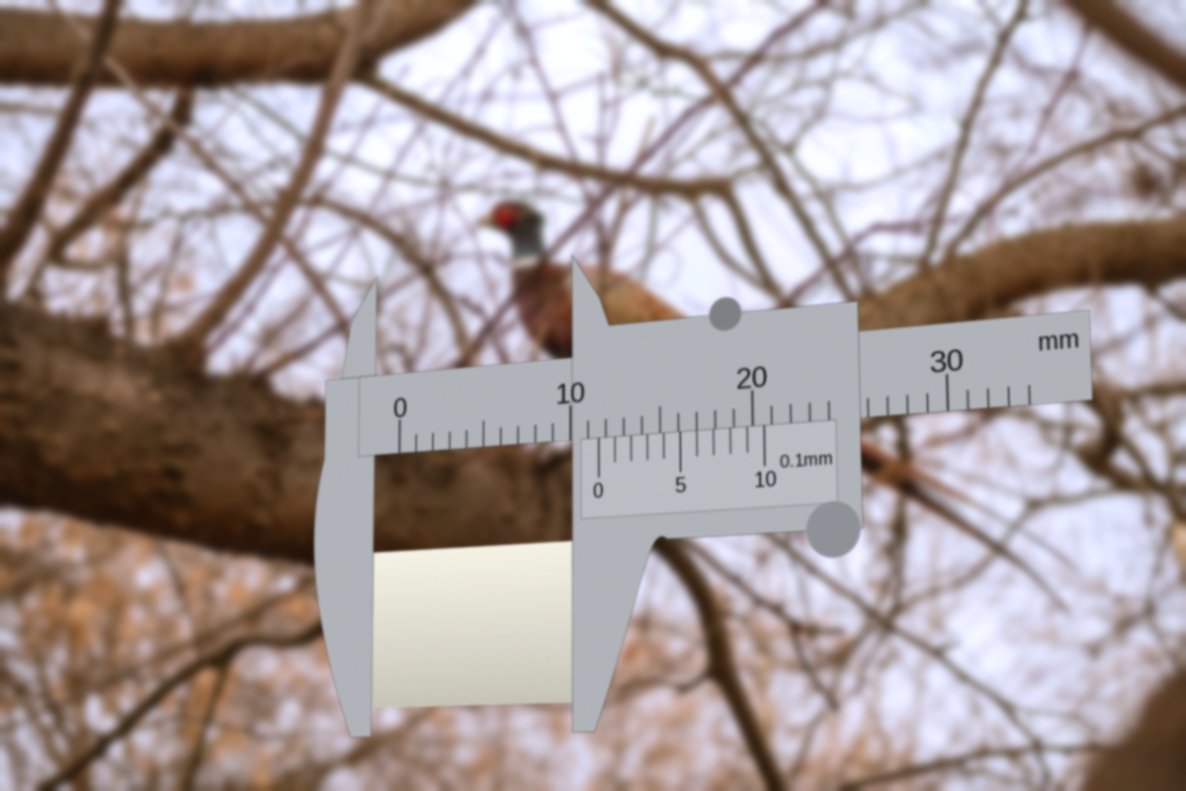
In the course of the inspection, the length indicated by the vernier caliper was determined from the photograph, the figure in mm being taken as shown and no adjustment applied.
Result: 11.6 mm
